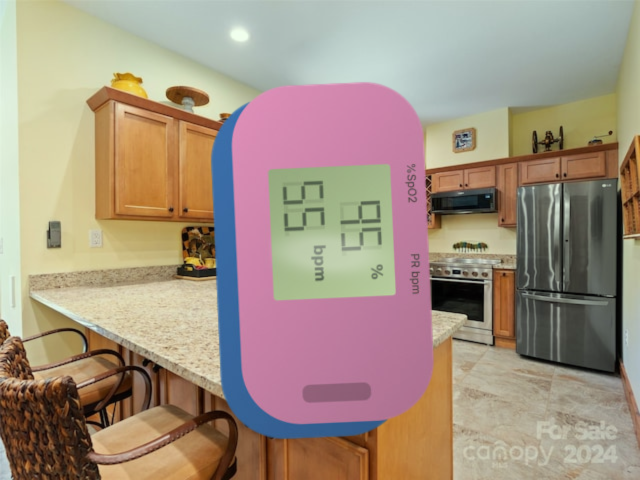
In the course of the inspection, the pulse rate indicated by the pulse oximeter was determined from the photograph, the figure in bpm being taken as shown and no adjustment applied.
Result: 55 bpm
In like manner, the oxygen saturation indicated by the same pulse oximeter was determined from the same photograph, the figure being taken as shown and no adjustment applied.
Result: 95 %
